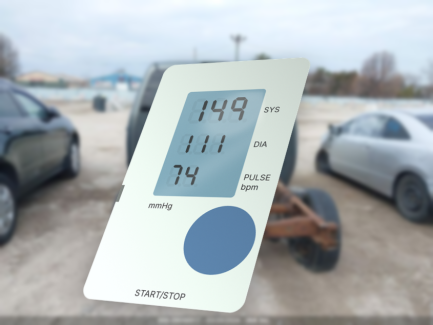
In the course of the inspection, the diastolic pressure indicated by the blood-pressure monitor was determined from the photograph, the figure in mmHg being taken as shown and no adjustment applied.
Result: 111 mmHg
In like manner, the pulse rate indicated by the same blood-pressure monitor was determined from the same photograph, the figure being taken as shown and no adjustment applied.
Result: 74 bpm
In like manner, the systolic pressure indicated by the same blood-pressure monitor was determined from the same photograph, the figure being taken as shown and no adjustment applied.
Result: 149 mmHg
